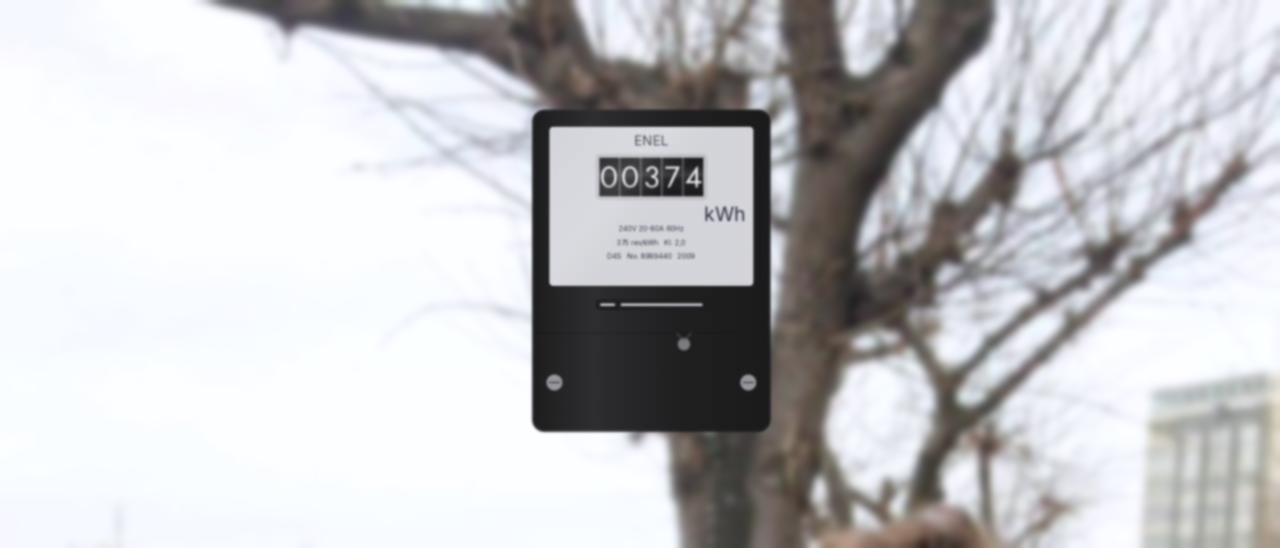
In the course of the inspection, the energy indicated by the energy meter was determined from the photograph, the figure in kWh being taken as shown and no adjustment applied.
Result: 374 kWh
